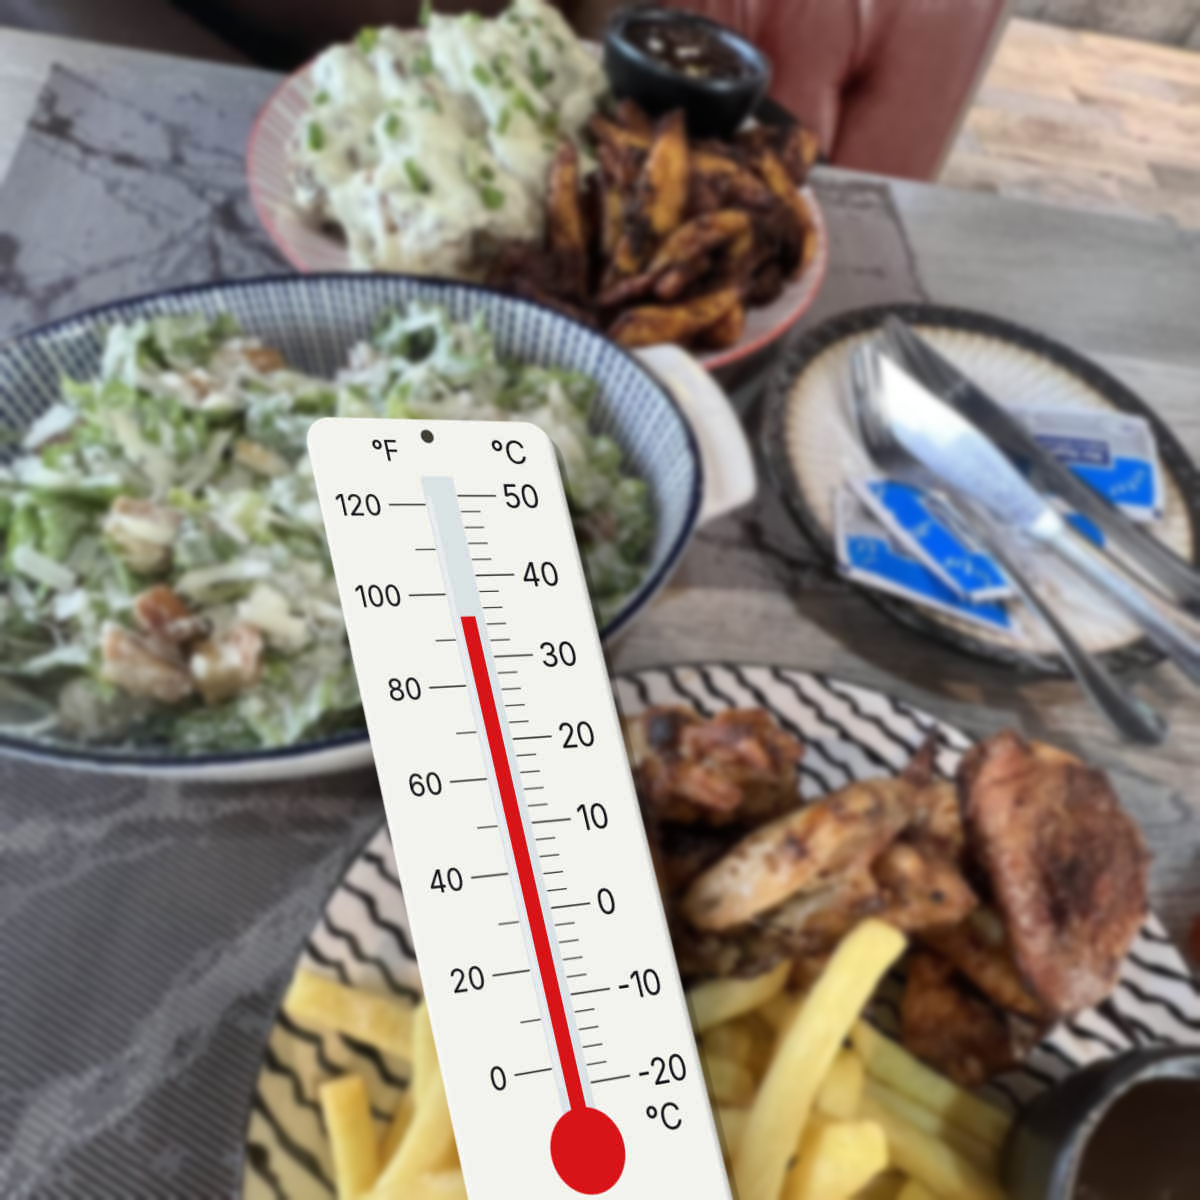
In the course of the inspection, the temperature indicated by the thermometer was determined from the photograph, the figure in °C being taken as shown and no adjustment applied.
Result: 35 °C
